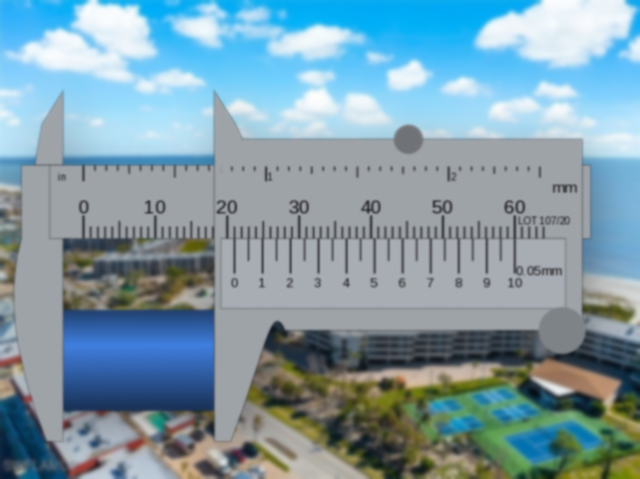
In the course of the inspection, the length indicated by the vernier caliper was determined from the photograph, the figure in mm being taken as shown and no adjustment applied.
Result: 21.0 mm
